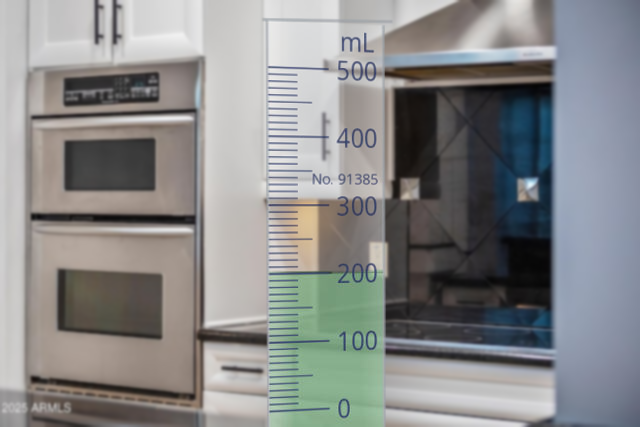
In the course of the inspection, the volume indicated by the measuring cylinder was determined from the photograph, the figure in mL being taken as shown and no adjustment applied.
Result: 200 mL
